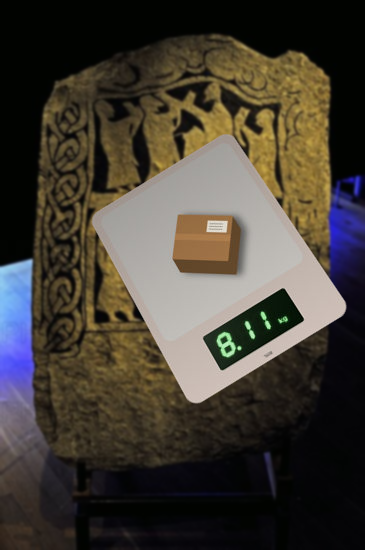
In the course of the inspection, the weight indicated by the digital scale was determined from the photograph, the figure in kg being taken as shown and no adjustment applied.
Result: 8.11 kg
